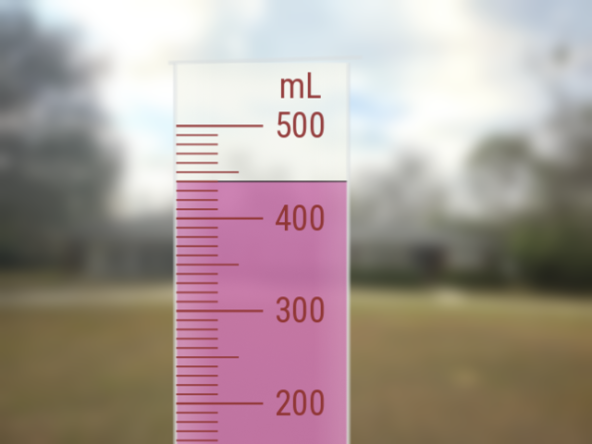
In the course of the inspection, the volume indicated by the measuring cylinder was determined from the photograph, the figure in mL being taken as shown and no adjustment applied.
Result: 440 mL
